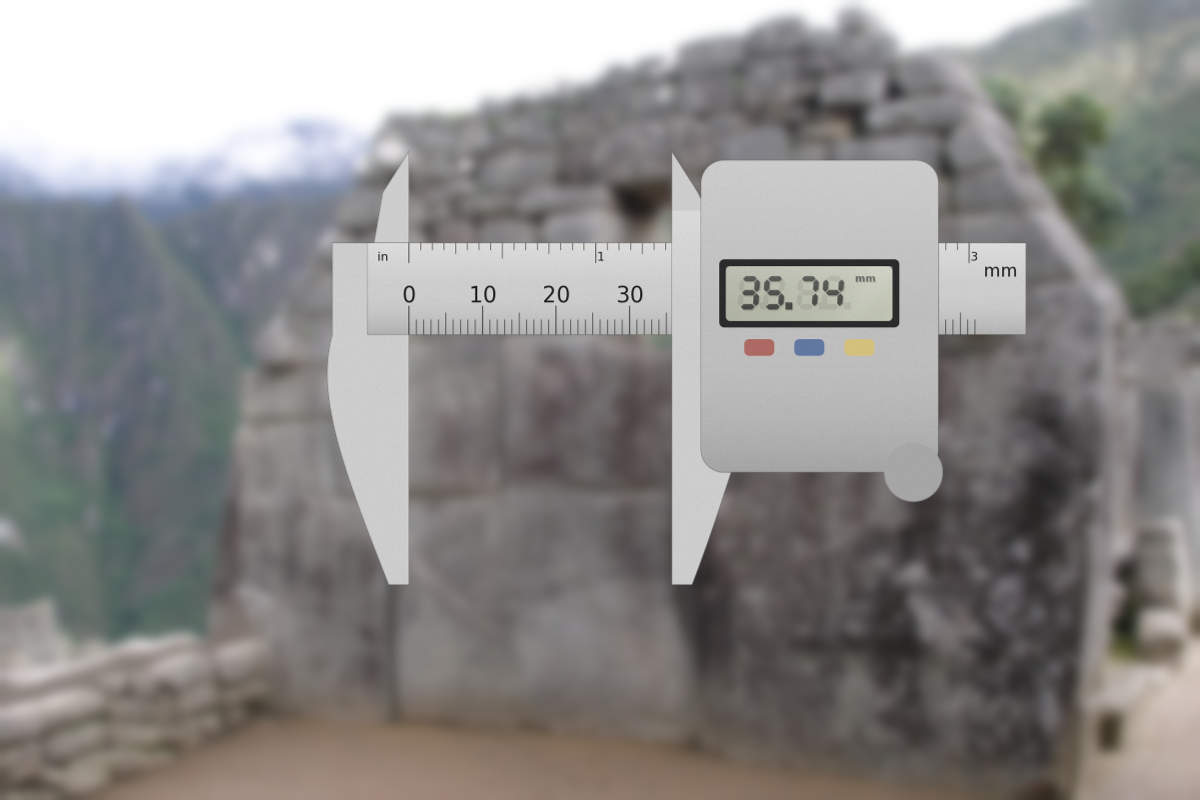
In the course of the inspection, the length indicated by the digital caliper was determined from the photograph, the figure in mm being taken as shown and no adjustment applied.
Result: 35.74 mm
